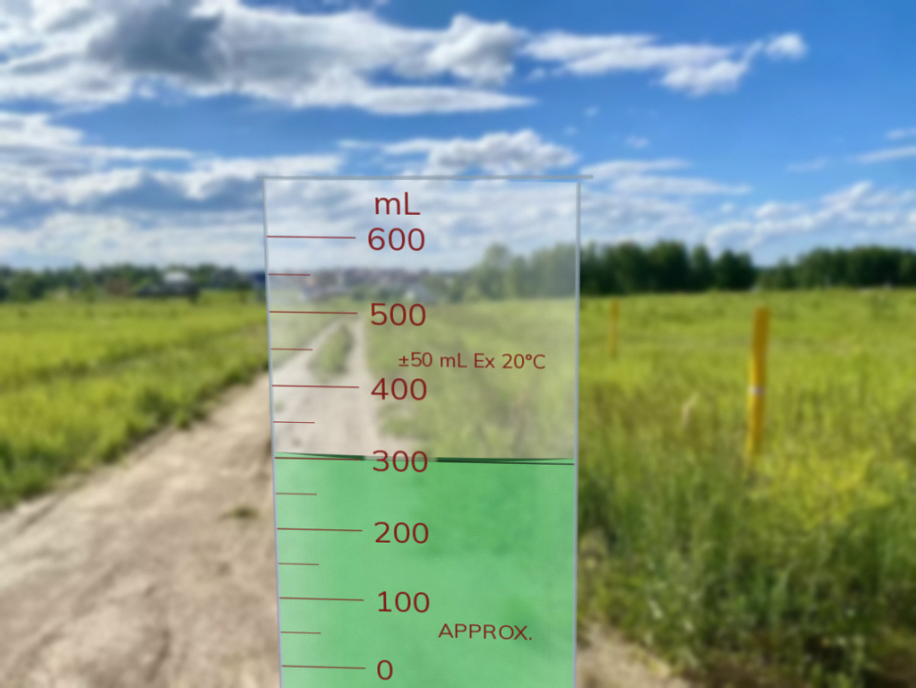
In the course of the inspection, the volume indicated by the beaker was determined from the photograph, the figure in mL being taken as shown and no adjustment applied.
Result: 300 mL
